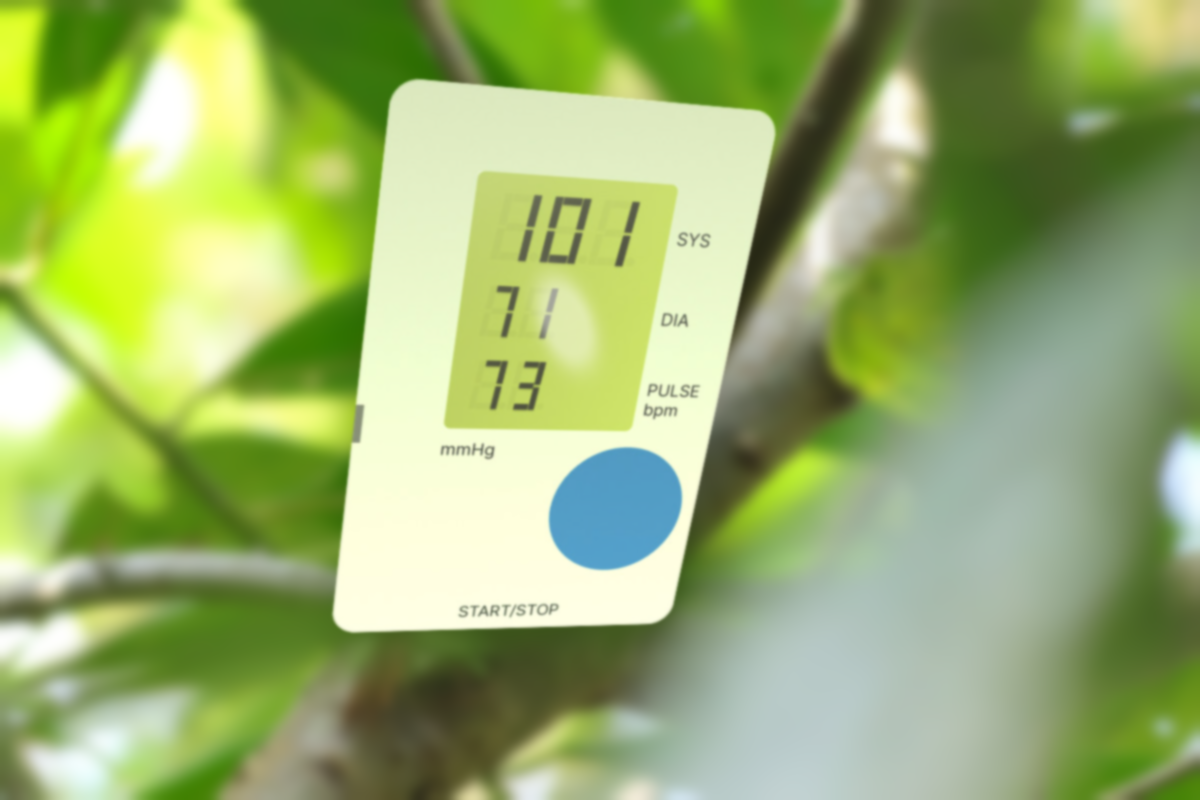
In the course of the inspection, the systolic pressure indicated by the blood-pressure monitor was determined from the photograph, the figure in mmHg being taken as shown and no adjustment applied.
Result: 101 mmHg
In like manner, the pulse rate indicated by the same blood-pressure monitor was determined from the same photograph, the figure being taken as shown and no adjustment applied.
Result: 73 bpm
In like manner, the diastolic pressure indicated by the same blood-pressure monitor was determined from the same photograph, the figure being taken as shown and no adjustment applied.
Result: 71 mmHg
